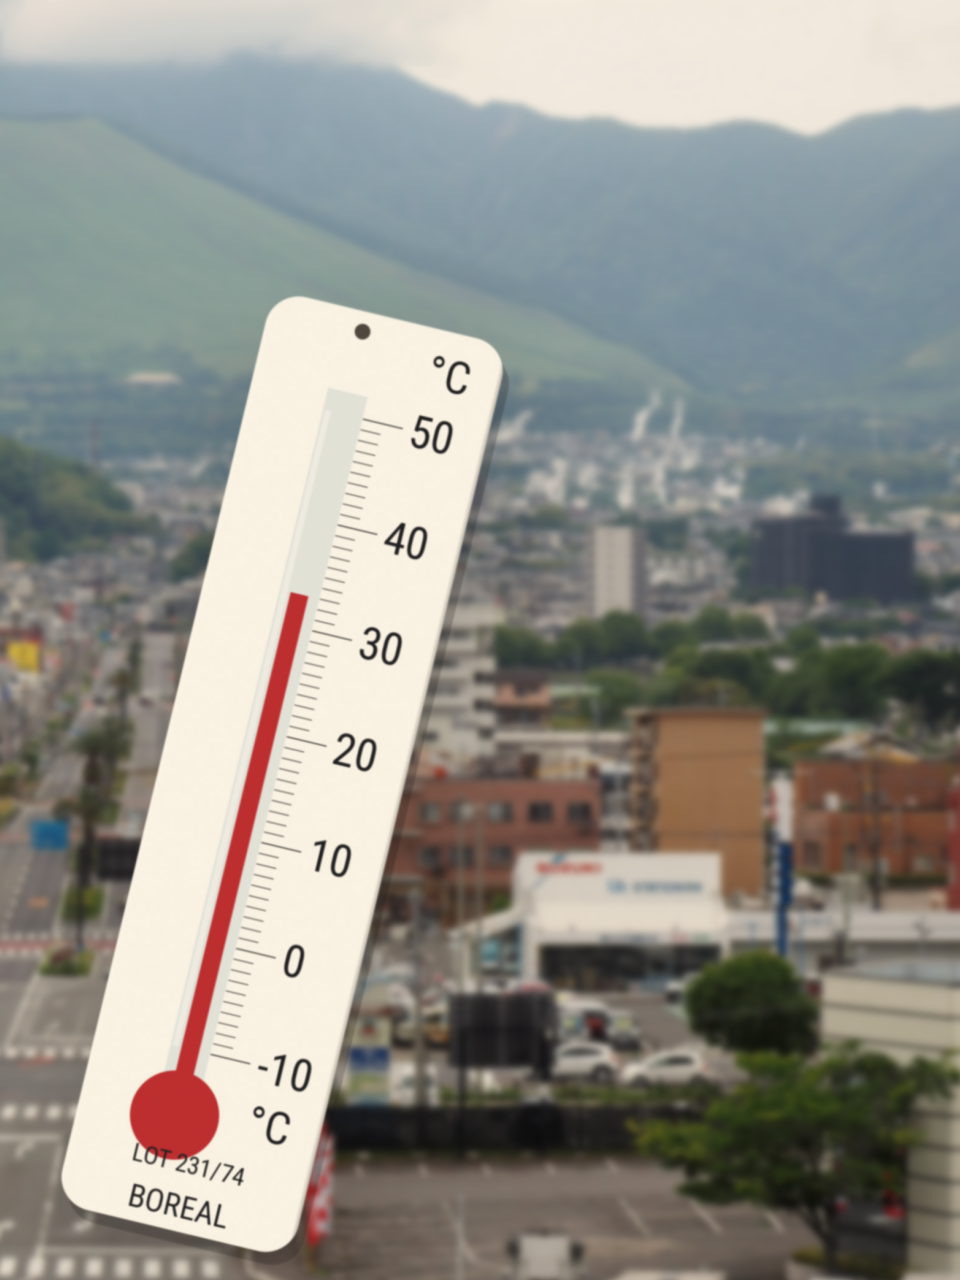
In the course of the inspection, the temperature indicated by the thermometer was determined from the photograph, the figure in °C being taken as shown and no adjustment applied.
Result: 33 °C
